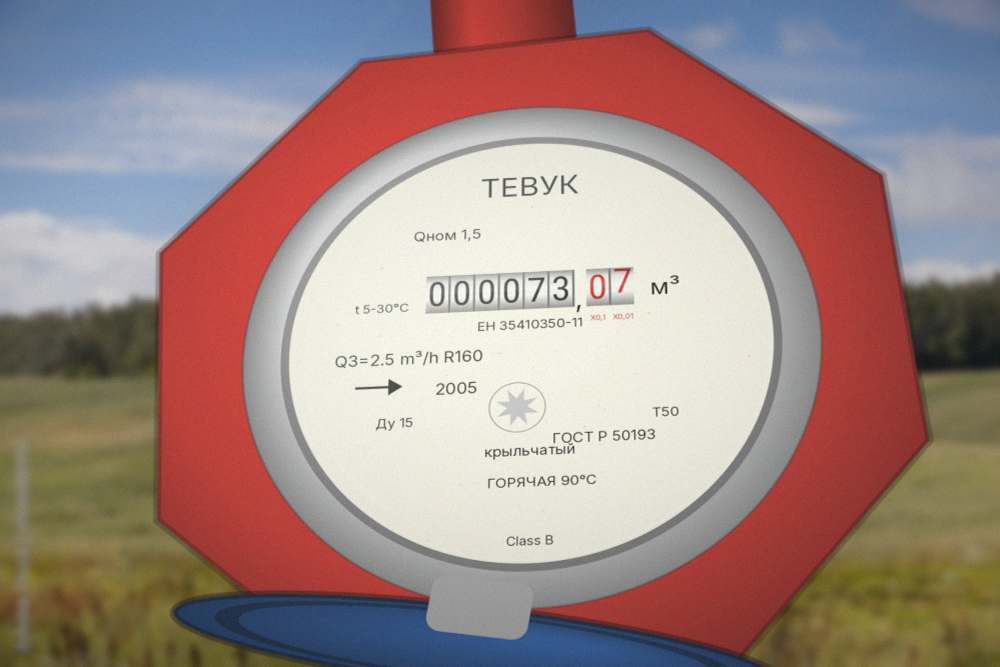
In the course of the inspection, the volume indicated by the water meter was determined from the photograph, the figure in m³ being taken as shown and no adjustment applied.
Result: 73.07 m³
